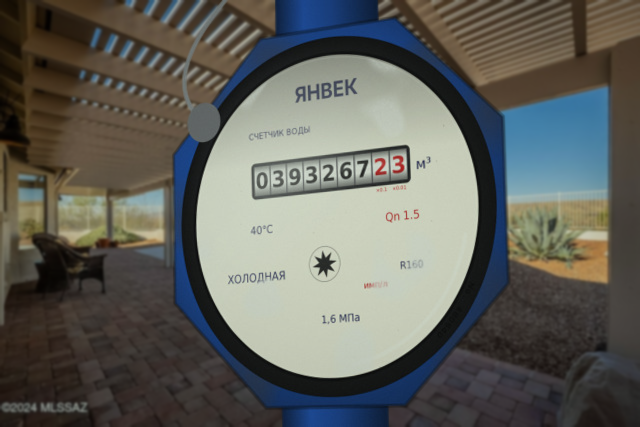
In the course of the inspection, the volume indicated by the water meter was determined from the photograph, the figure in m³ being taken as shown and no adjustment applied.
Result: 393267.23 m³
